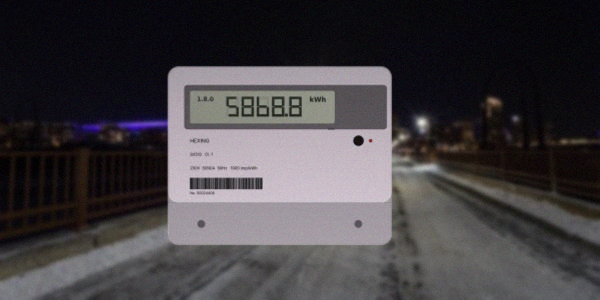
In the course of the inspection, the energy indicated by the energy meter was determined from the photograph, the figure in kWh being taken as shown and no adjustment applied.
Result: 5868.8 kWh
